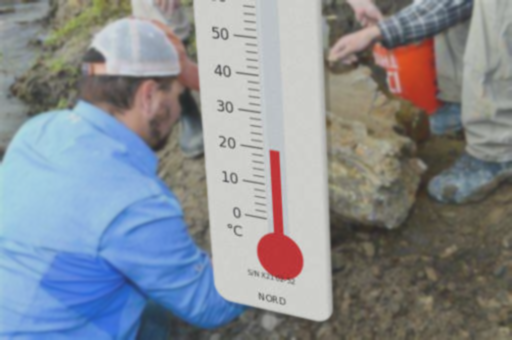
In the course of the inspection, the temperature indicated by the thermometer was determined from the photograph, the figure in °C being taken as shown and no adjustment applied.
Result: 20 °C
